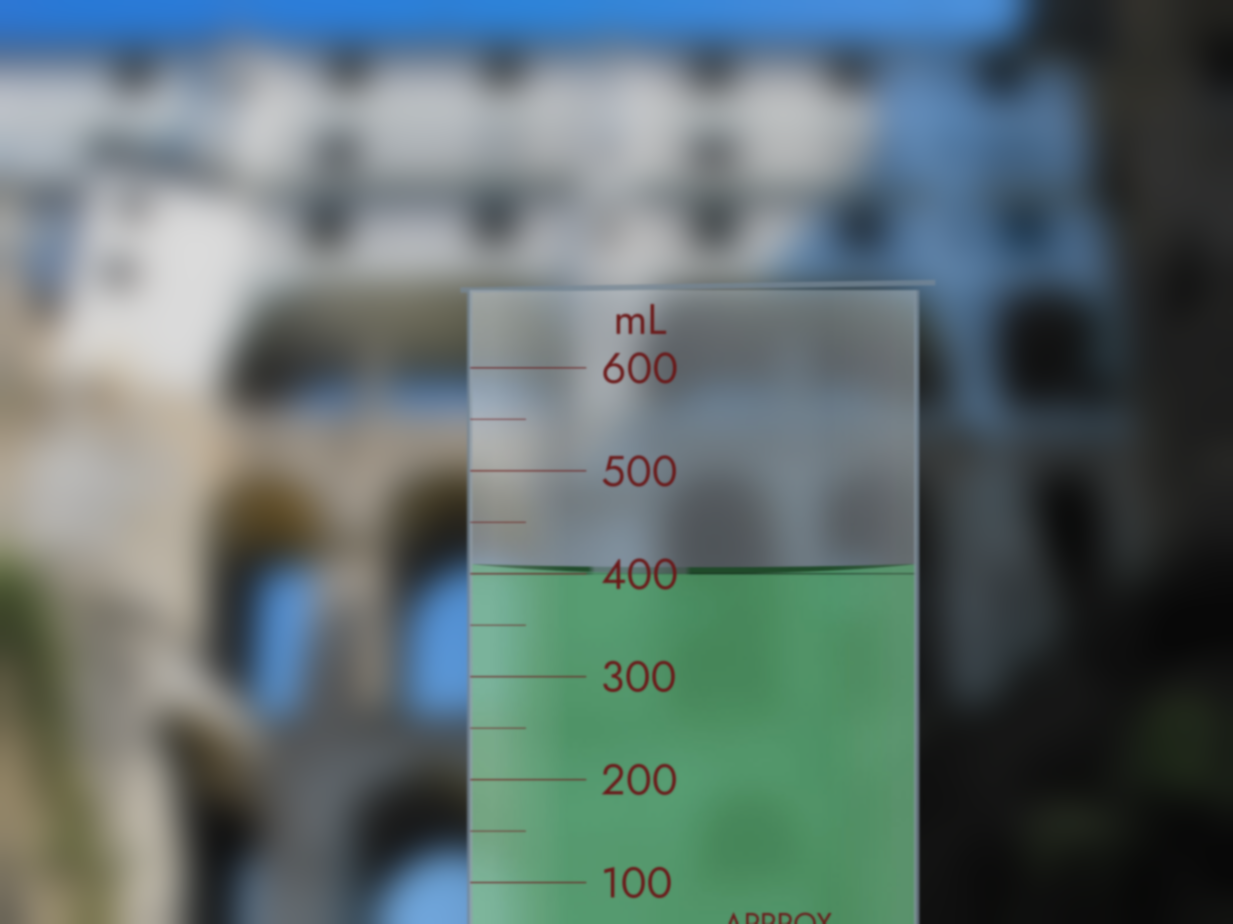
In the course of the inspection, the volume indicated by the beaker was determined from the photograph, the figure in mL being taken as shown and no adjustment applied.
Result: 400 mL
